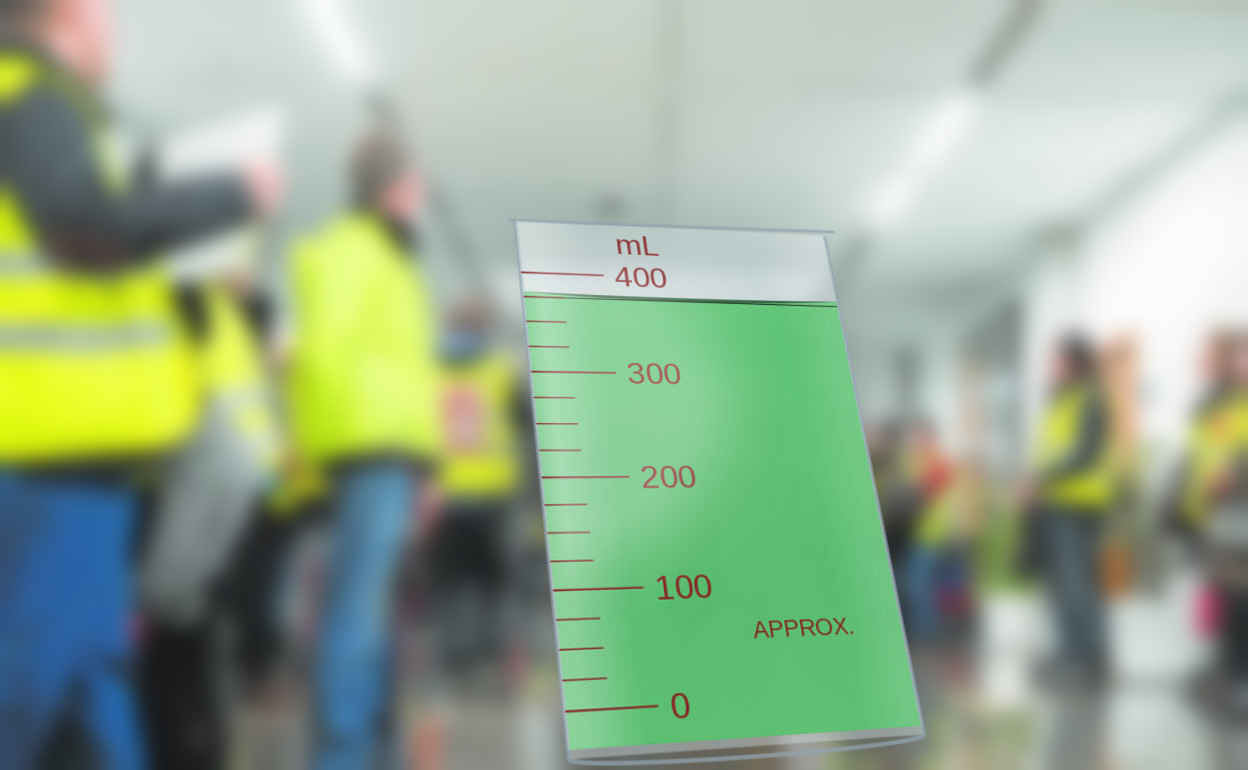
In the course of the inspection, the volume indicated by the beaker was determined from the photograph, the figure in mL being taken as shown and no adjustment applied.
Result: 375 mL
